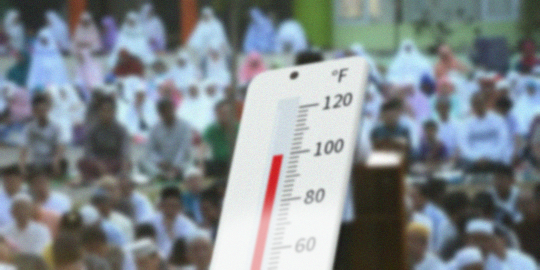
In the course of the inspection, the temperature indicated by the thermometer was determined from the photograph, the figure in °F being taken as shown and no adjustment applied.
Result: 100 °F
